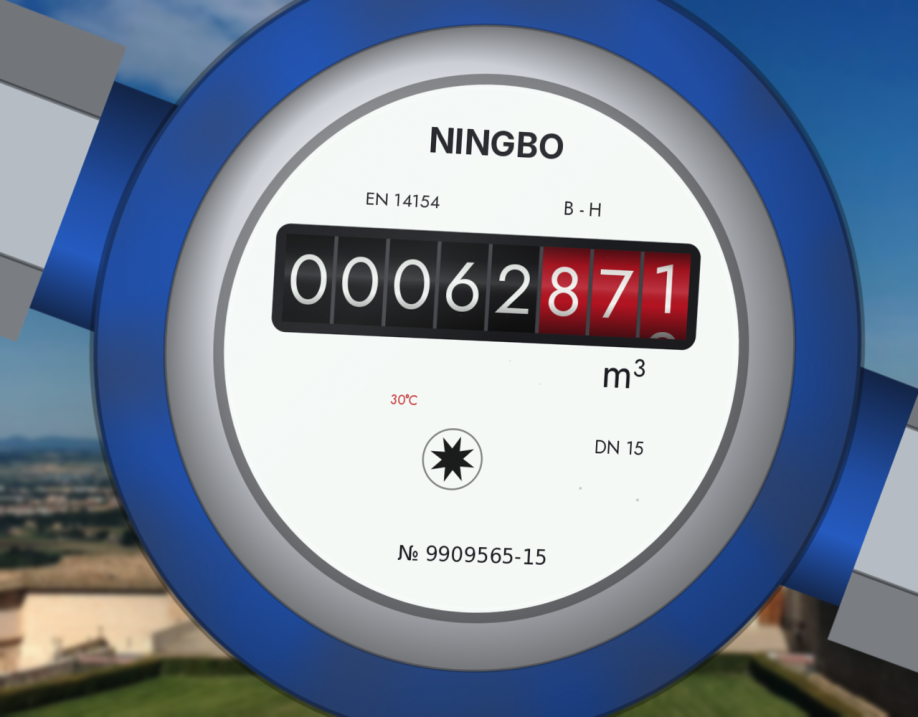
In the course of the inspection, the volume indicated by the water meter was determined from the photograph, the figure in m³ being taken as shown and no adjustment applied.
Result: 62.871 m³
